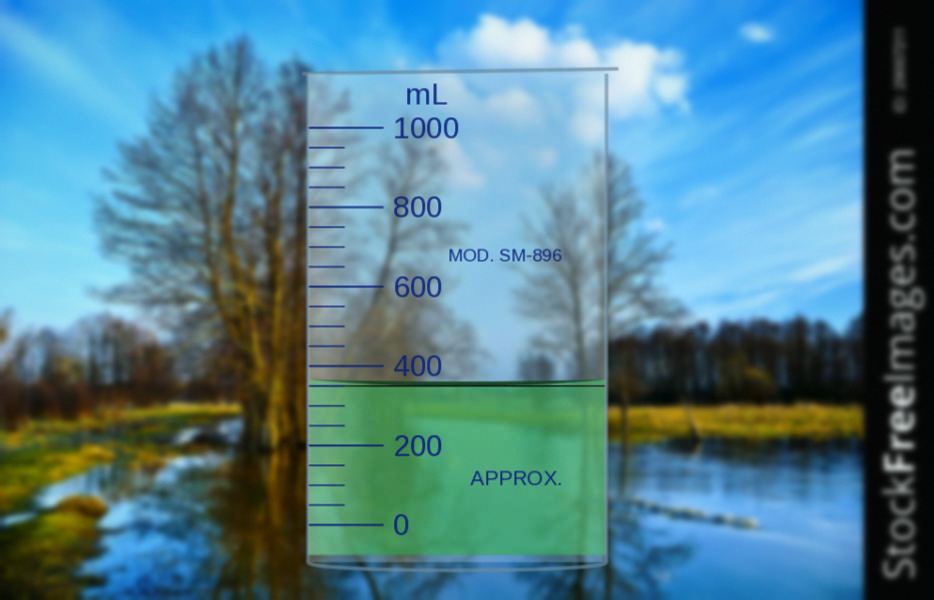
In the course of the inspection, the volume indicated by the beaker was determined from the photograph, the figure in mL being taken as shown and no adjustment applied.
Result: 350 mL
